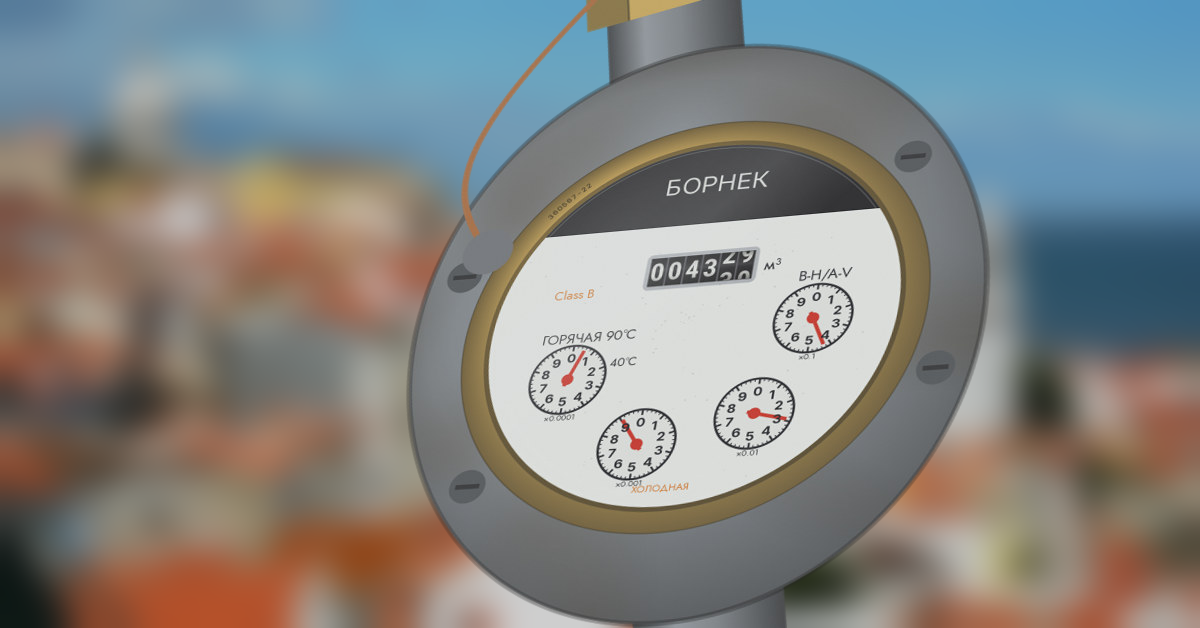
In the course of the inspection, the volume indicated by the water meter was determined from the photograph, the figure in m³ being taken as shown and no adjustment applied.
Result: 4329.4290 m³
